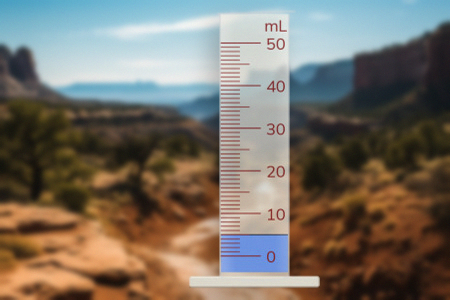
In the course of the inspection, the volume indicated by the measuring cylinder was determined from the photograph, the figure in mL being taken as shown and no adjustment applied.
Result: 5 mL
